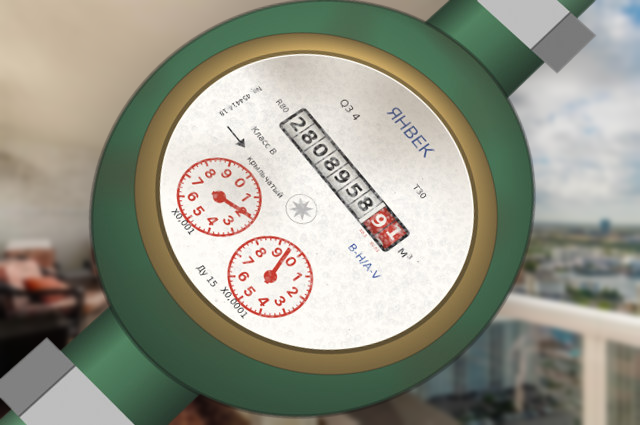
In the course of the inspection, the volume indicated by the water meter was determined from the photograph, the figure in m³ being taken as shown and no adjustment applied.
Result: 2808958.9119 m³
